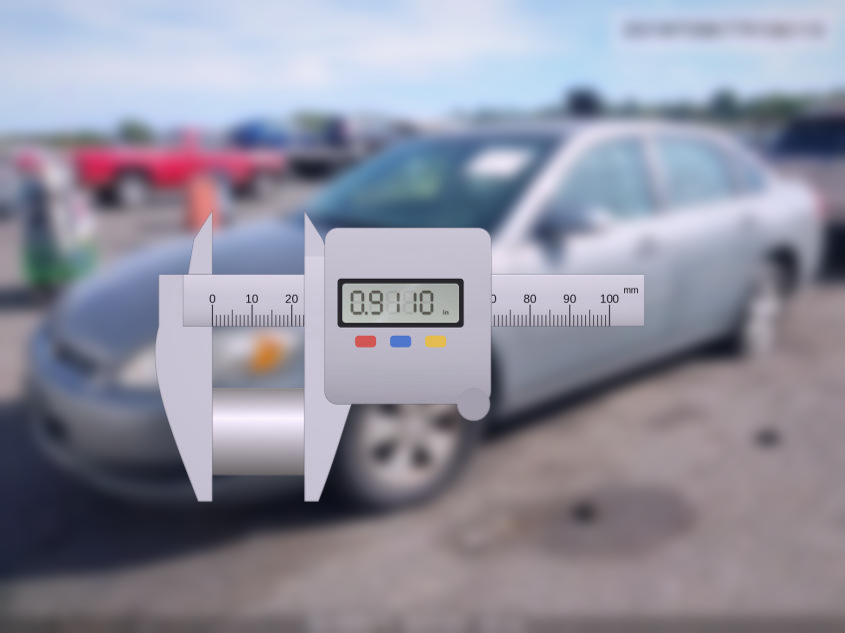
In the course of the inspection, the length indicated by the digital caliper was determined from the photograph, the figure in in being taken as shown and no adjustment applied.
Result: 0.9110 in
